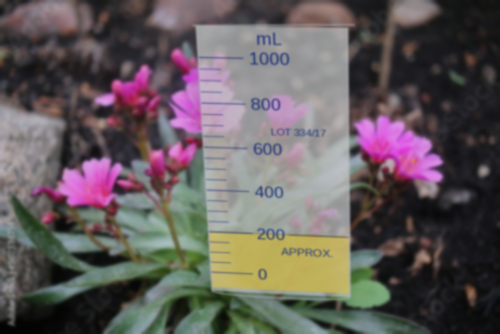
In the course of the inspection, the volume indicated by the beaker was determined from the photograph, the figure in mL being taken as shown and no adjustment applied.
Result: 200 mL
